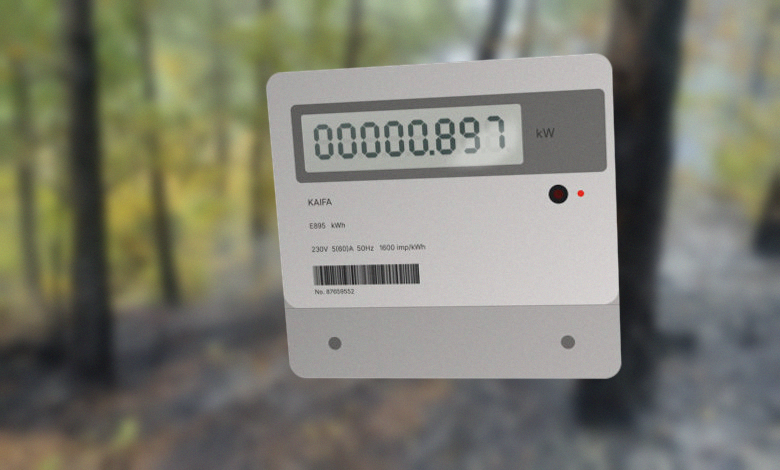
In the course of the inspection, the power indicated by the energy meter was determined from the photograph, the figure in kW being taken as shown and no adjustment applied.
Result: 0.897 kW
